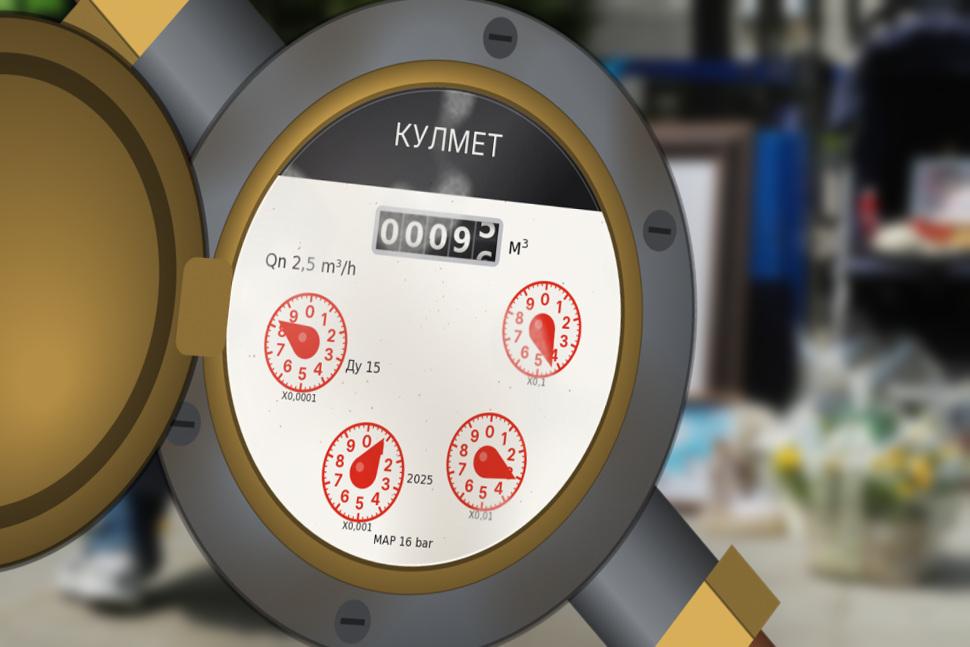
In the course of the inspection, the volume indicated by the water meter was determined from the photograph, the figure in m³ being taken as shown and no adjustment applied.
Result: 95.4308 m³
